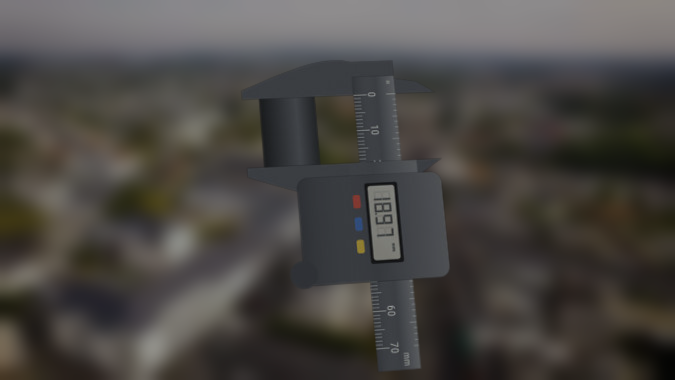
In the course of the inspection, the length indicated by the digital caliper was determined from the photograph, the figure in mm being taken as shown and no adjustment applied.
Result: 18.97 mm
